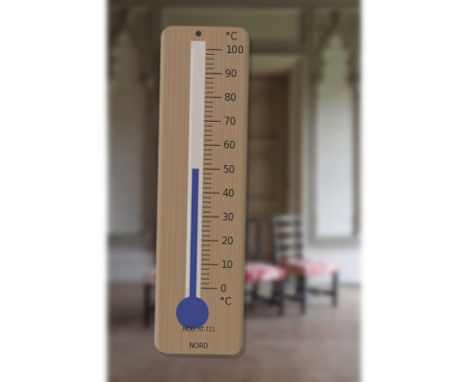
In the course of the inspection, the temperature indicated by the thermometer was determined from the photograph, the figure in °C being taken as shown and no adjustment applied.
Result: 50 °C
